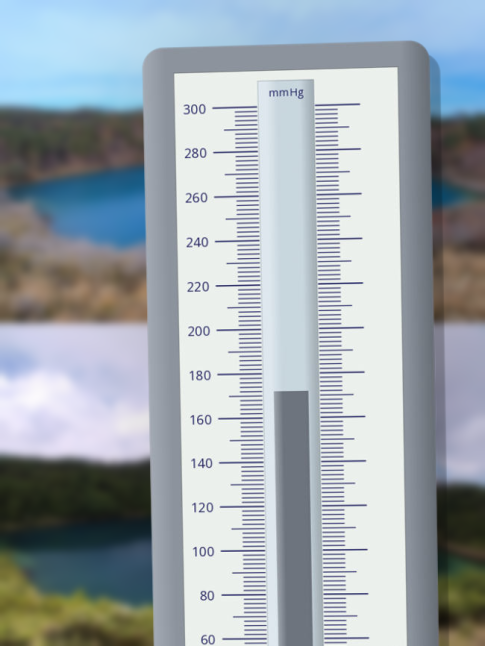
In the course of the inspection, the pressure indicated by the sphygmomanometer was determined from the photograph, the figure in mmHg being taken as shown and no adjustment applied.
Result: 172 mmHg
